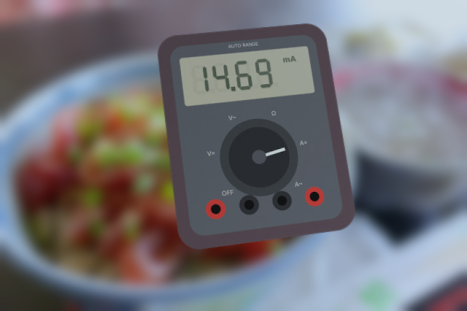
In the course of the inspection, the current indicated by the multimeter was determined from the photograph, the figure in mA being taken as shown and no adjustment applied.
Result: 14.69 mA
